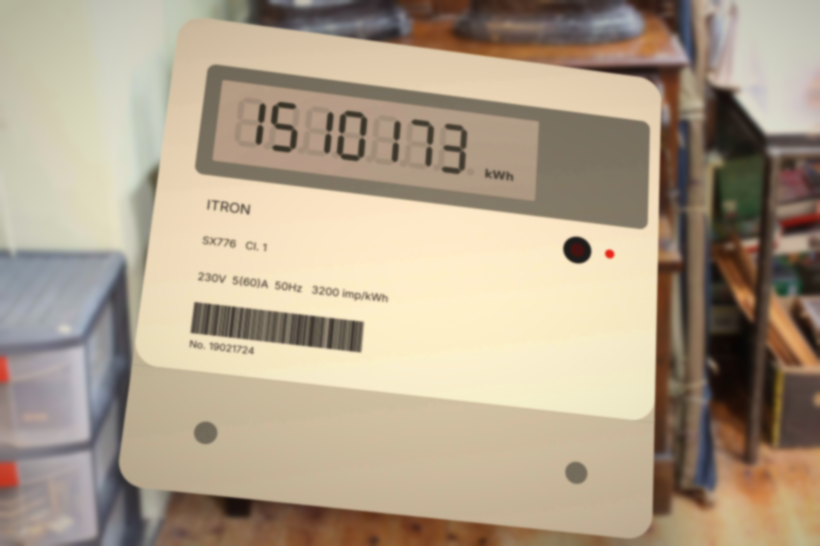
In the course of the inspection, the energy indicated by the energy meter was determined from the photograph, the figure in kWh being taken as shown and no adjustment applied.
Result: 1510173 kWh
